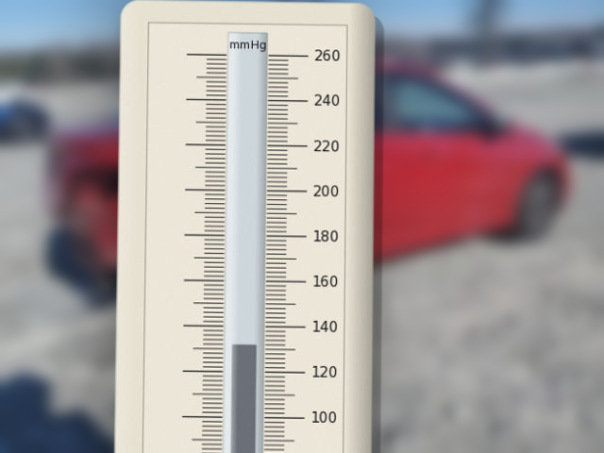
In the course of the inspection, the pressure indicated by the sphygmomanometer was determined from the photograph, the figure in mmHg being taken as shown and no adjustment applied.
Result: 132 mmHg
